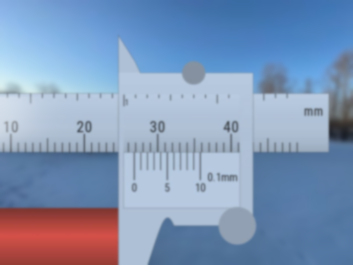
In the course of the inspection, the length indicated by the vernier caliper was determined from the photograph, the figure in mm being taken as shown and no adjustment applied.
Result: 26.8 mm
